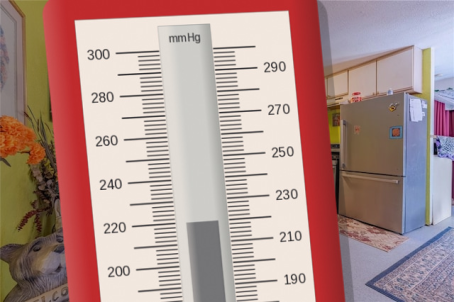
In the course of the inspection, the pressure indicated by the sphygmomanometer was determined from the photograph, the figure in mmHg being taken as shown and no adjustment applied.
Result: 220 mmHg
